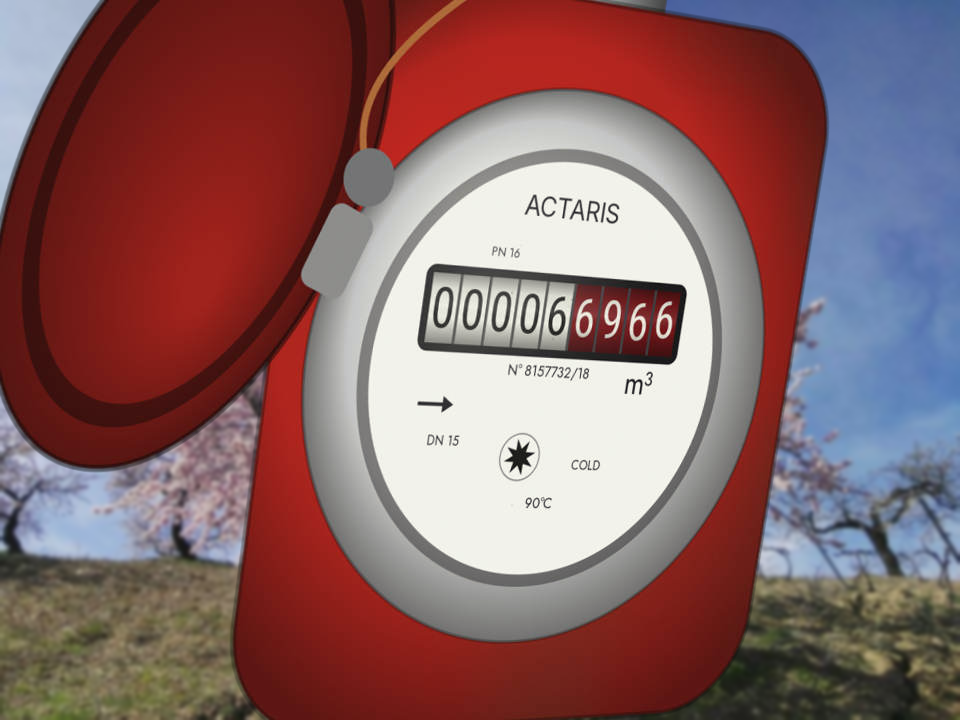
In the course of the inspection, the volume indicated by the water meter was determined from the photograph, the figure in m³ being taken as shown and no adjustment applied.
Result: 6.6966 m³
